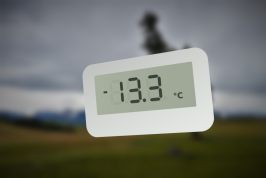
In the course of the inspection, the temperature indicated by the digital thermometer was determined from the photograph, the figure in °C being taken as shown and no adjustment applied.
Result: -13.3 °C
